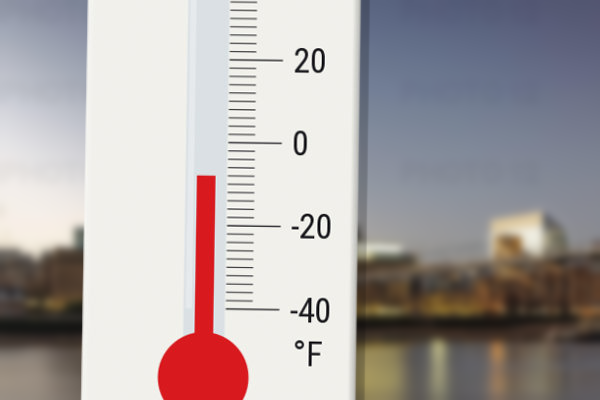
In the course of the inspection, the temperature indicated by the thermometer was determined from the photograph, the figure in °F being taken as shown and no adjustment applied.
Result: -8 °F
